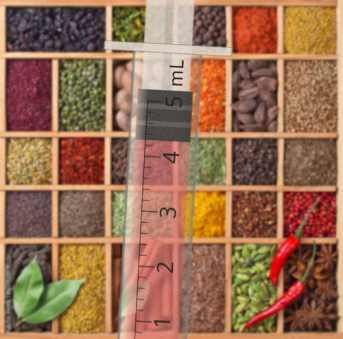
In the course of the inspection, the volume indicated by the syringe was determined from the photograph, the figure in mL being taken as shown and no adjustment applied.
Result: 4.3 mL
